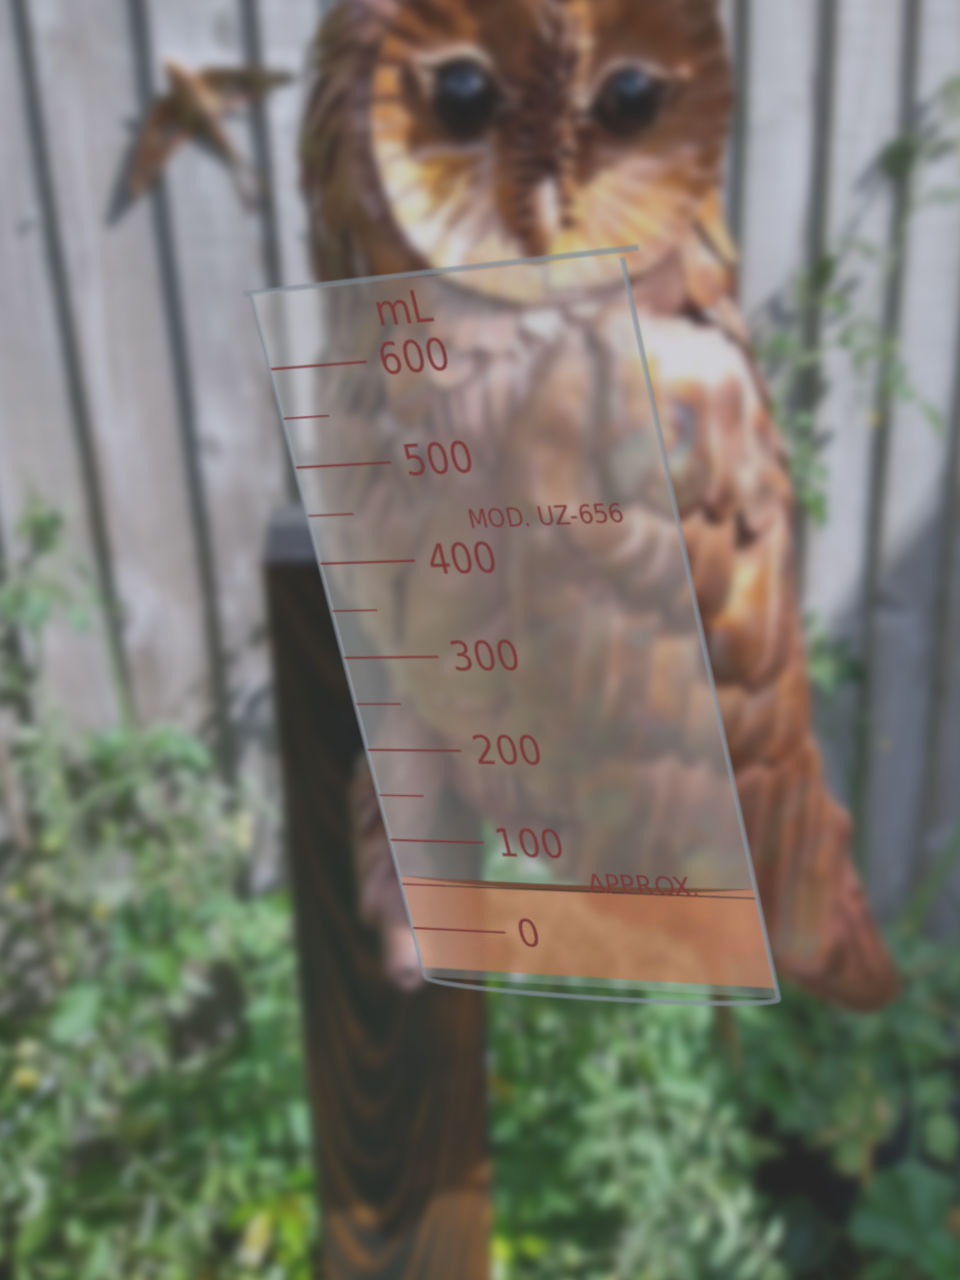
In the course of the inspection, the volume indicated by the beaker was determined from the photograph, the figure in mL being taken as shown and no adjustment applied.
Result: 50 mL
